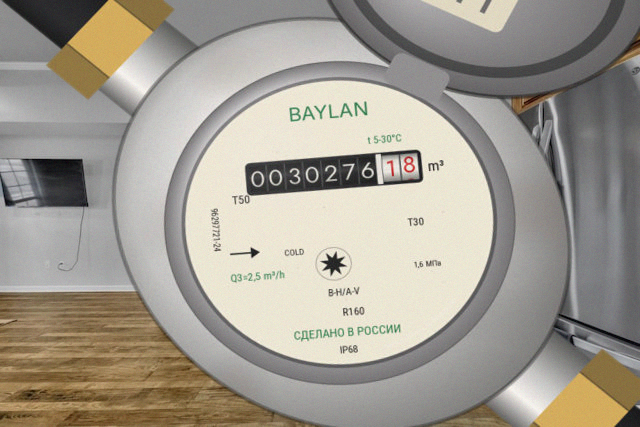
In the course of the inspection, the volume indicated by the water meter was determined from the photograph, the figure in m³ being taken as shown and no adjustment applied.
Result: 30276.18 m³
